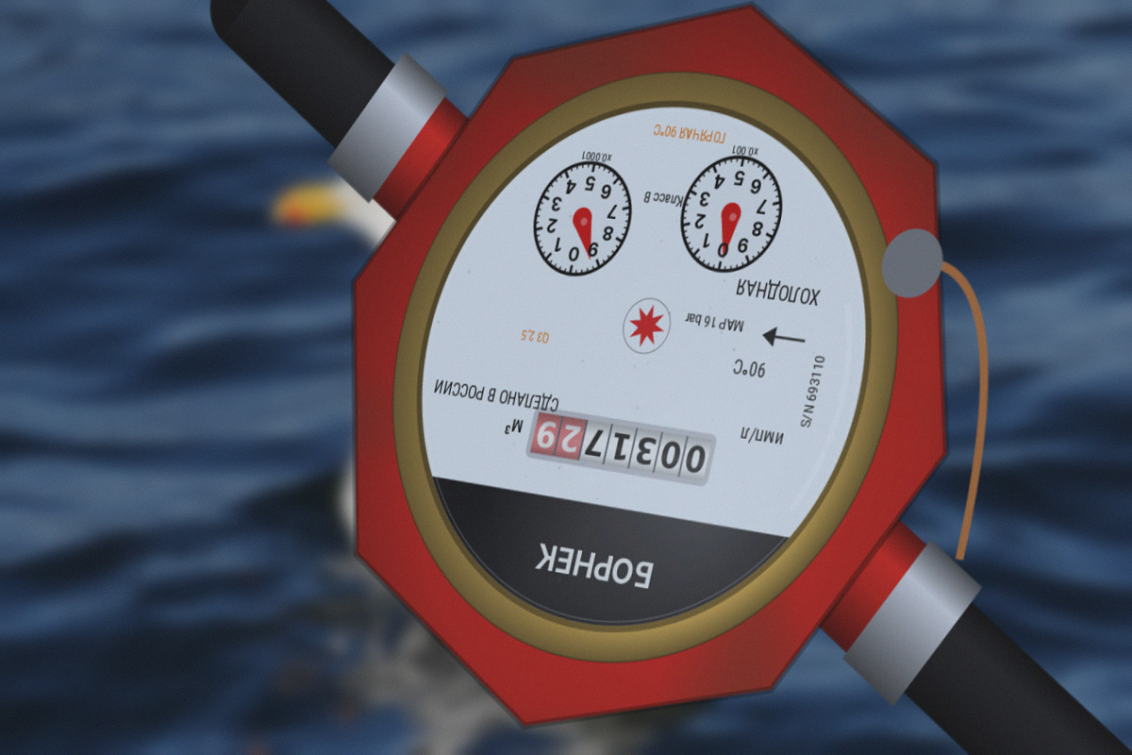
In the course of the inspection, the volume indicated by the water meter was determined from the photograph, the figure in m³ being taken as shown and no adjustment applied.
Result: 317.2899 m³
